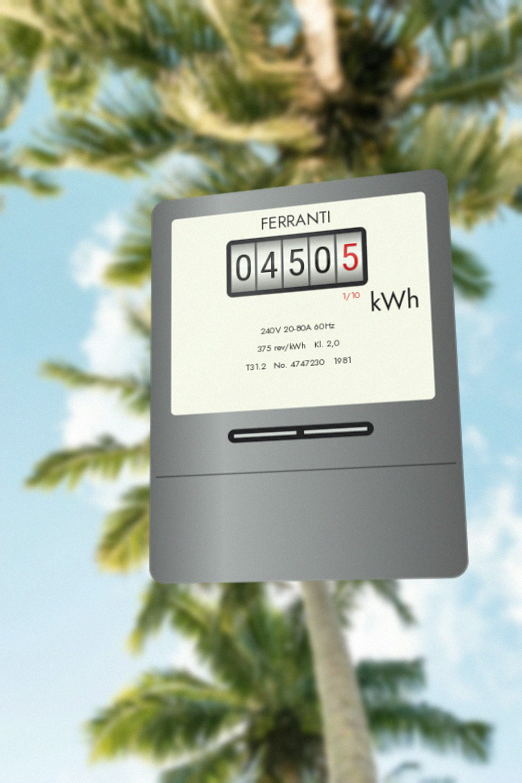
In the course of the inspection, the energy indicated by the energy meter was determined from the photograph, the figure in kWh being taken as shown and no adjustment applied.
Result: 450.5 kWh
